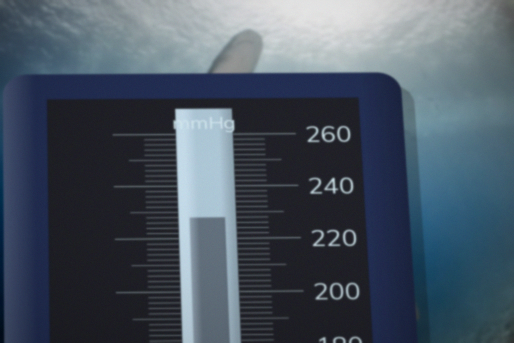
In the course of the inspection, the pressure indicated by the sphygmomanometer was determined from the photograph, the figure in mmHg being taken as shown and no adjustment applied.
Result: 228 mmHg
